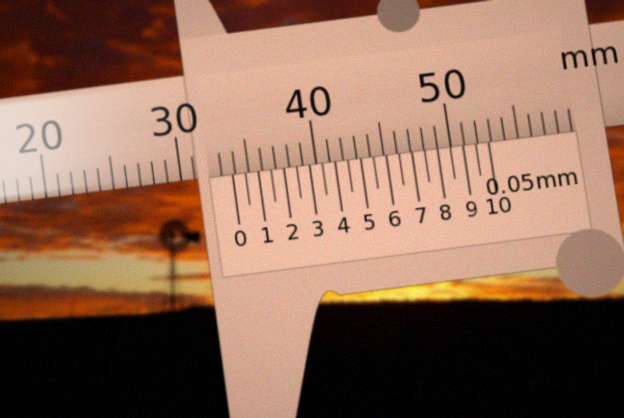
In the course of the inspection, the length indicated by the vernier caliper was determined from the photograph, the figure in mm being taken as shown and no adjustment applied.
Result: 33.8 mm
